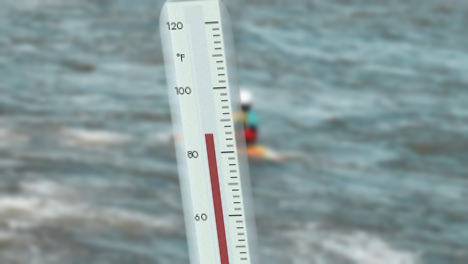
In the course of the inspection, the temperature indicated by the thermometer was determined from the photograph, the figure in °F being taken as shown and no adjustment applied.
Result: 86 °F
